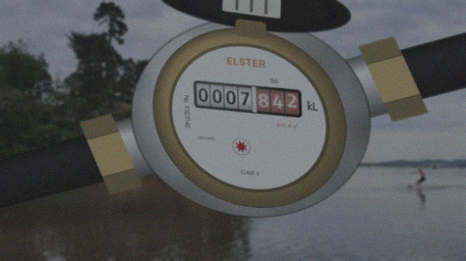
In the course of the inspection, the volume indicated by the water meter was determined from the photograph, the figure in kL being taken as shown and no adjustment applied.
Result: 7.842 kL
